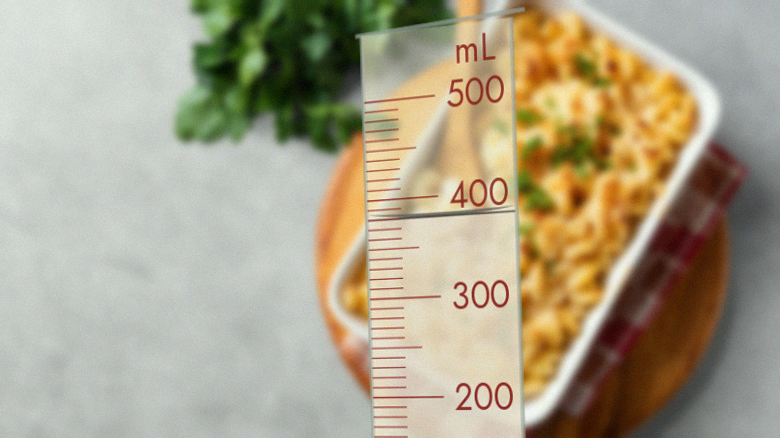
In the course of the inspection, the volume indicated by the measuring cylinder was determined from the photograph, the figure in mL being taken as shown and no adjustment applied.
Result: 380 mL
